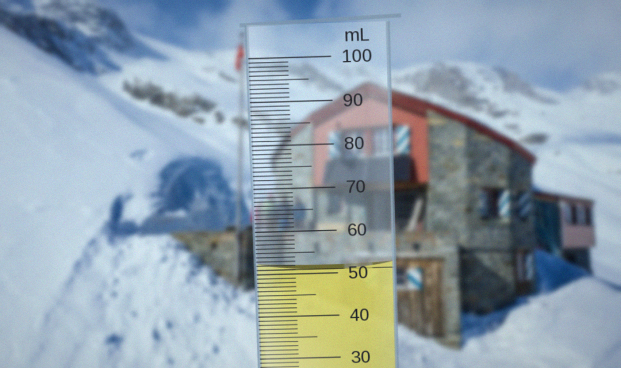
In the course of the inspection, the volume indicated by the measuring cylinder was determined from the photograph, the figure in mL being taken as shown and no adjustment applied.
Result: 51 mL
